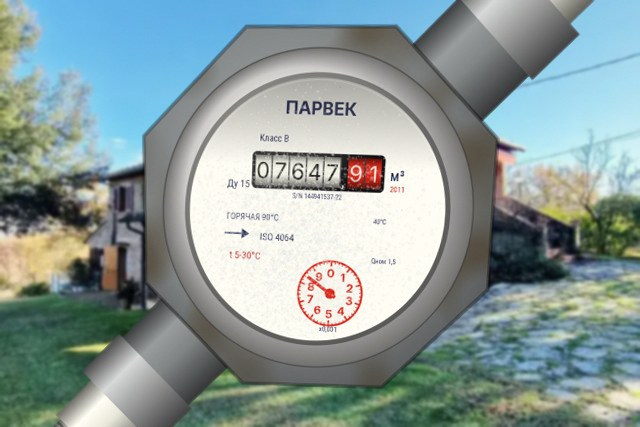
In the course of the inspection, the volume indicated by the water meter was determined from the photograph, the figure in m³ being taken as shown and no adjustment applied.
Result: 7647.918 m³
